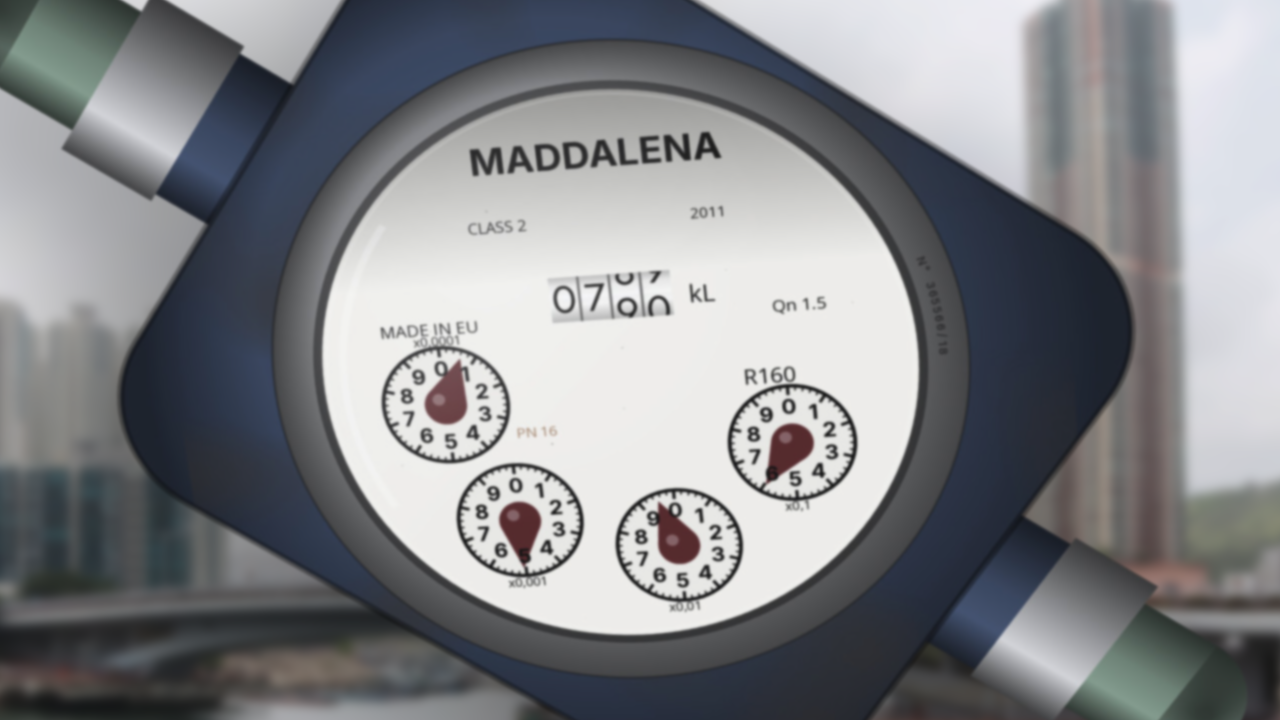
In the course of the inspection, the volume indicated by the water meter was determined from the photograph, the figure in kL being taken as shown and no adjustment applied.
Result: 789.5950 kL
